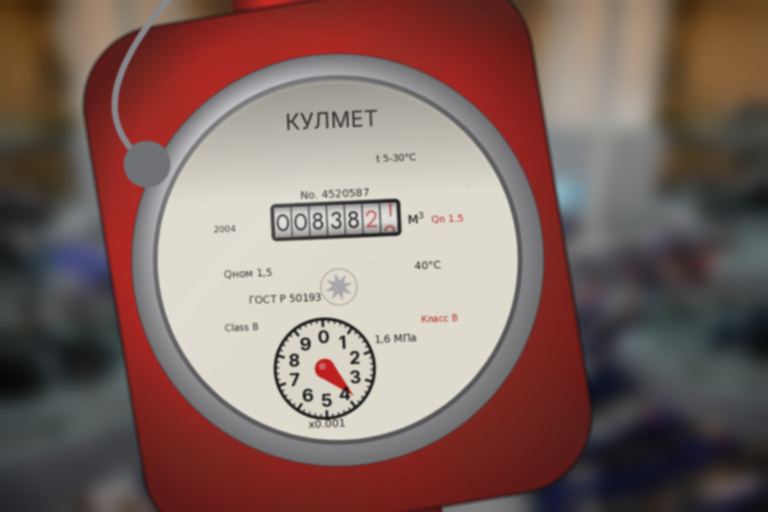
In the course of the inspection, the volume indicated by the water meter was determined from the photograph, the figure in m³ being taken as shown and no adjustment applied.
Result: 838.213 m³
